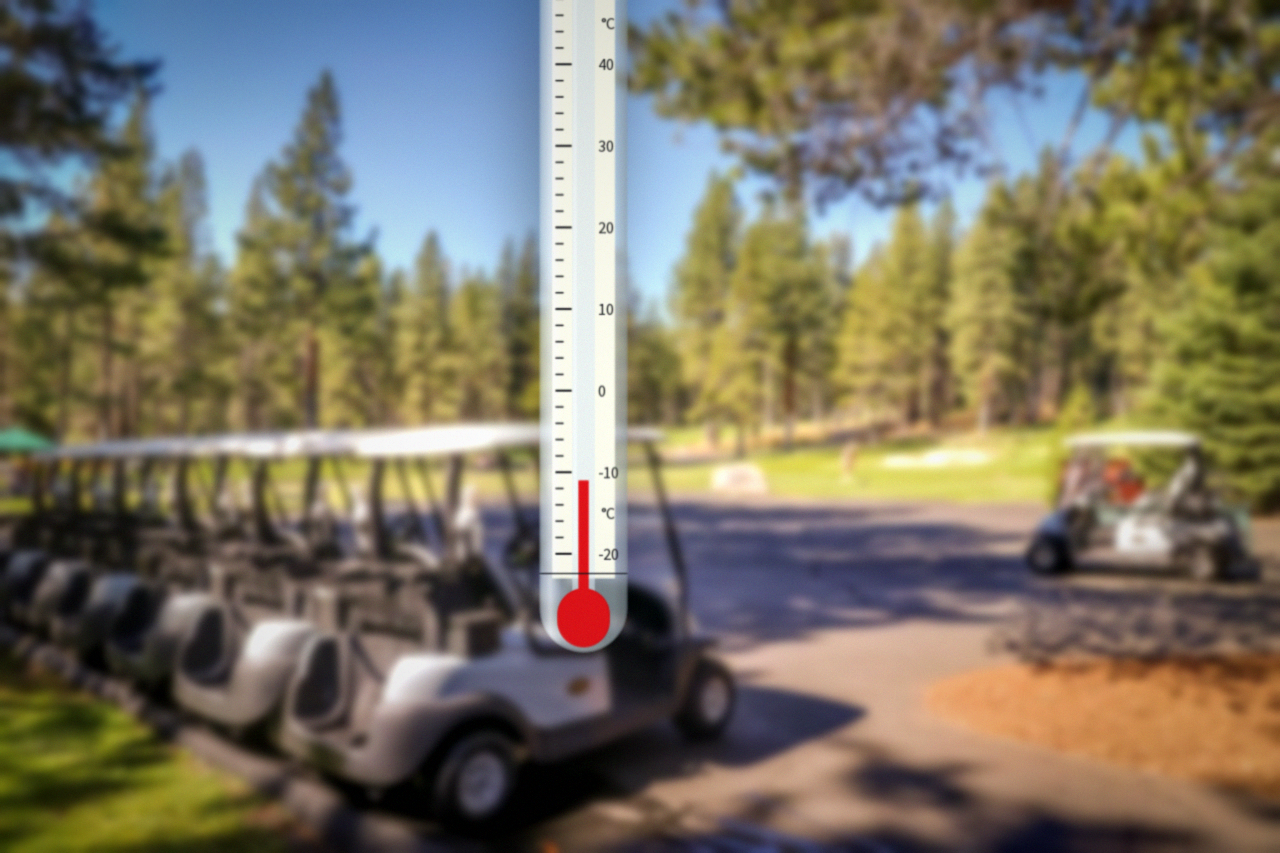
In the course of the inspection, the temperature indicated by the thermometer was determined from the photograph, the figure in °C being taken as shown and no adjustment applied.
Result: -11 °C
